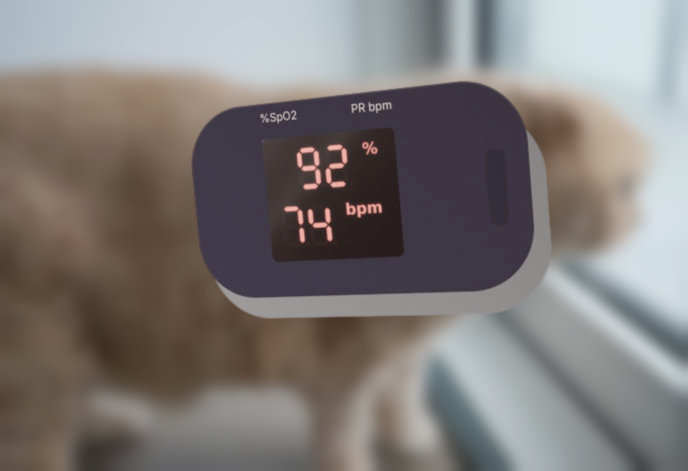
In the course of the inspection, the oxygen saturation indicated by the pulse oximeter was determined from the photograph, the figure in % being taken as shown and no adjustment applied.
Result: 92 %
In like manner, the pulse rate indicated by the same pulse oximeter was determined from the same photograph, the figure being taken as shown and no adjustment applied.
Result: 74 bpm
